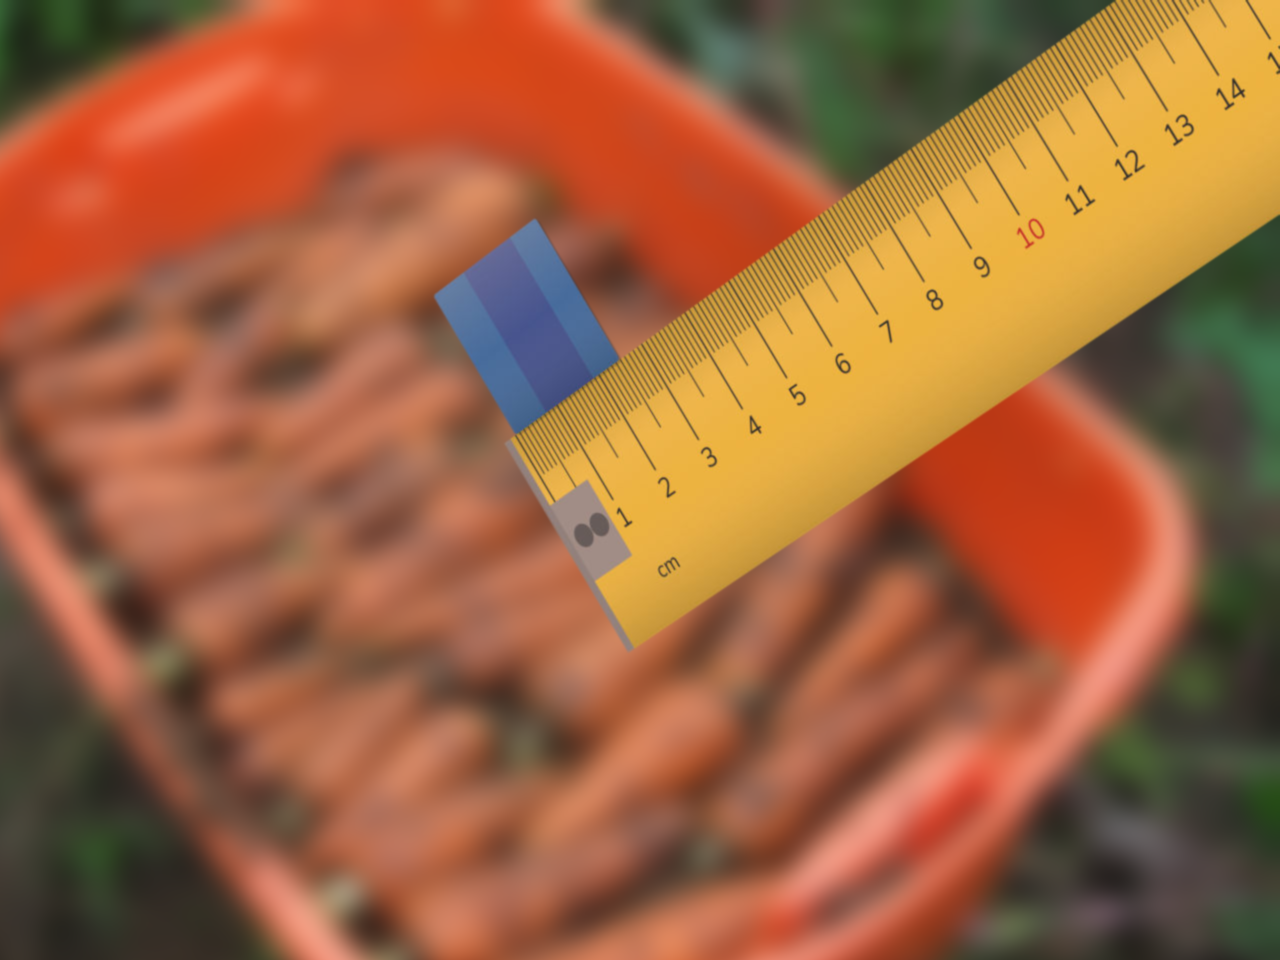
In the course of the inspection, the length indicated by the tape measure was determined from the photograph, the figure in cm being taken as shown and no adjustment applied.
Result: 2.5 cm
